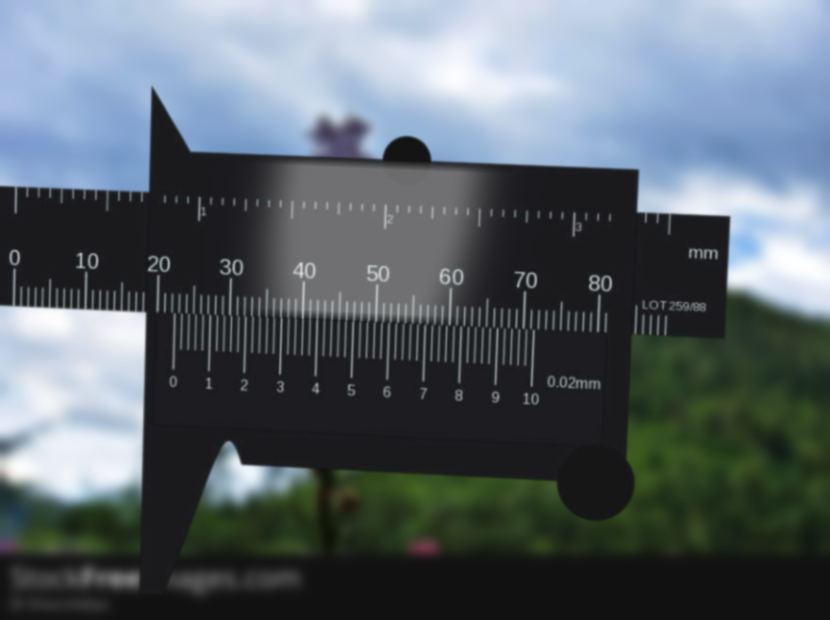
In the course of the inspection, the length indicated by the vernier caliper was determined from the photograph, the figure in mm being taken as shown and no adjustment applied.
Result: 22.4 mm
